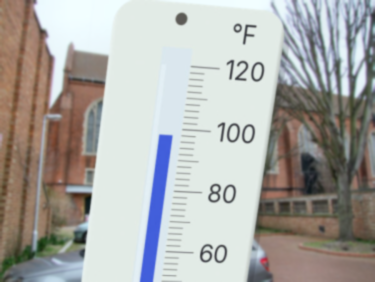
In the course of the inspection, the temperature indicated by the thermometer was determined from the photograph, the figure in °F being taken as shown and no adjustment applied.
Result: 98 °F
